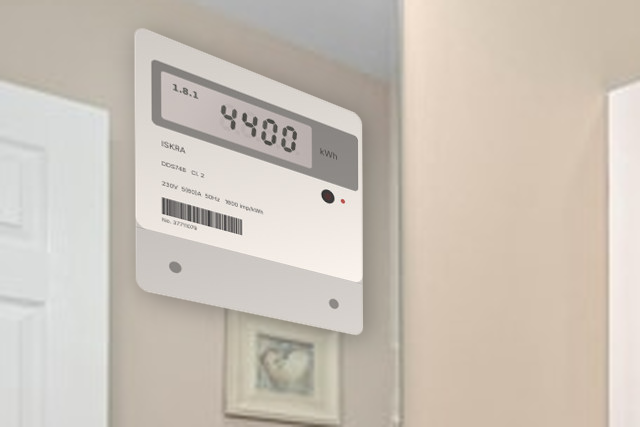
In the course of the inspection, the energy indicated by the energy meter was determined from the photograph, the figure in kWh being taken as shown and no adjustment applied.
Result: 4400 kWh
